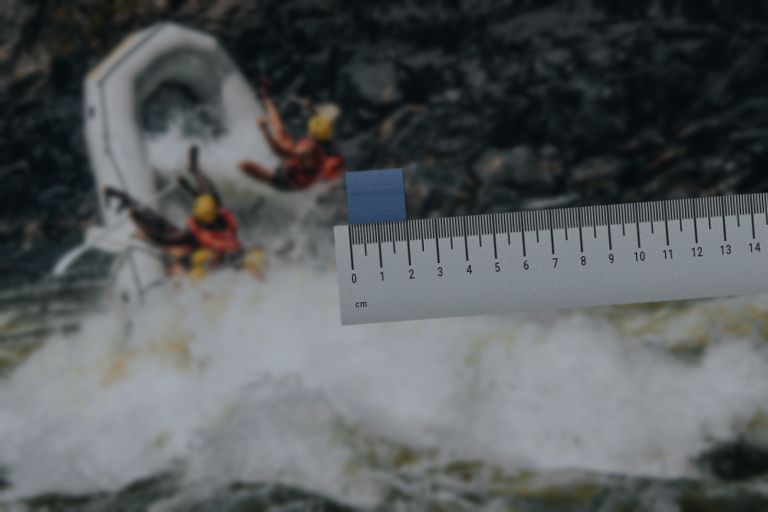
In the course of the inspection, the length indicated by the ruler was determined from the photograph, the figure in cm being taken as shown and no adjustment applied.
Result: 2 cm
